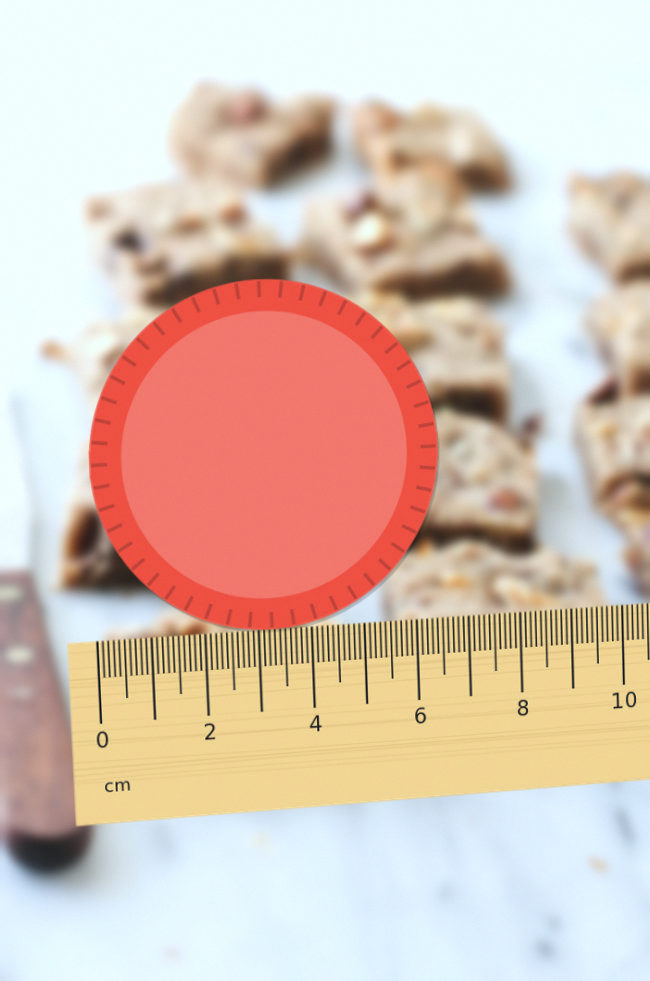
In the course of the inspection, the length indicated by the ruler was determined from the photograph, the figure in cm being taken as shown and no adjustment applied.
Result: 6.5 cm
